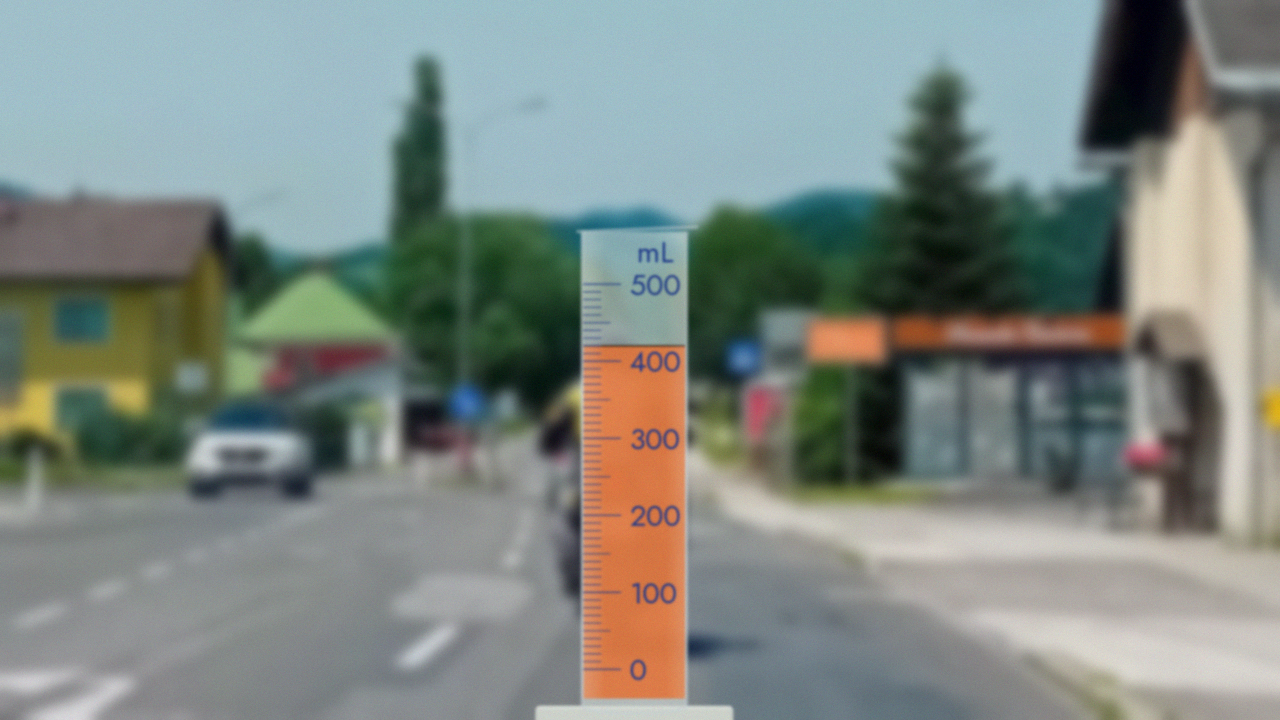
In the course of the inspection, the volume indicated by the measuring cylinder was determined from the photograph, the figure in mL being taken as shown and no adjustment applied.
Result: 420 mL
